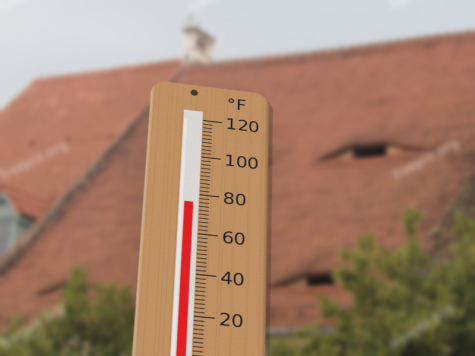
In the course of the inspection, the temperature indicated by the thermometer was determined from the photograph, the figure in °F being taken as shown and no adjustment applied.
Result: 76 °F
